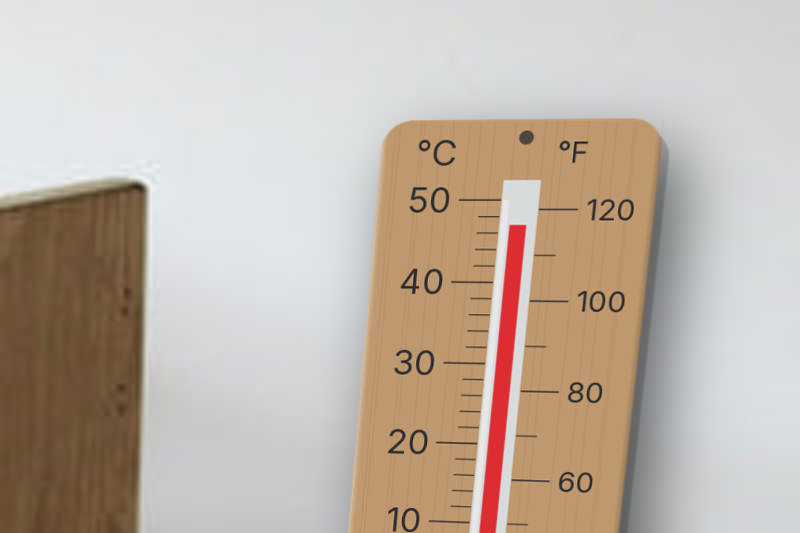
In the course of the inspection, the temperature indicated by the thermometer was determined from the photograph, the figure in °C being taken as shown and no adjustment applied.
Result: 47 °C
